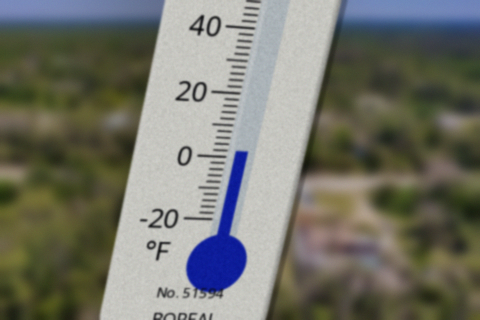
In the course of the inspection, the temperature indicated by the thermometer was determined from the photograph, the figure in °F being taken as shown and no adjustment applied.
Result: 2 °F
